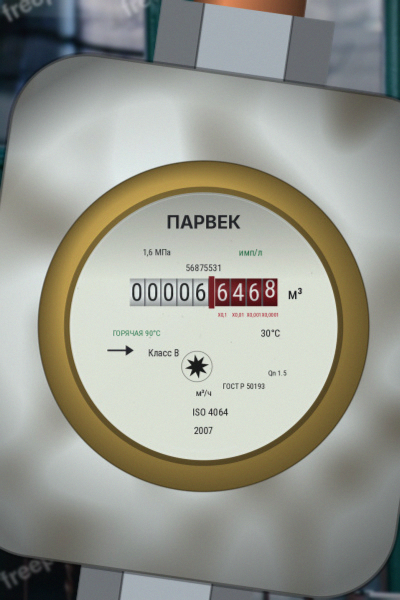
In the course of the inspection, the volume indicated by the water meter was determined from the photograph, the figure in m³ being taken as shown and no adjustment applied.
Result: 6.6468 m³
